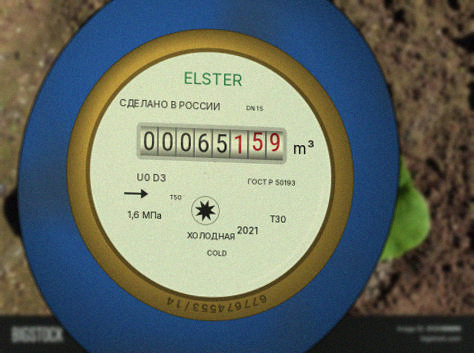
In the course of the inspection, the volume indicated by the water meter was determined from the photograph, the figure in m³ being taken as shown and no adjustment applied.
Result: 65.159 m³
